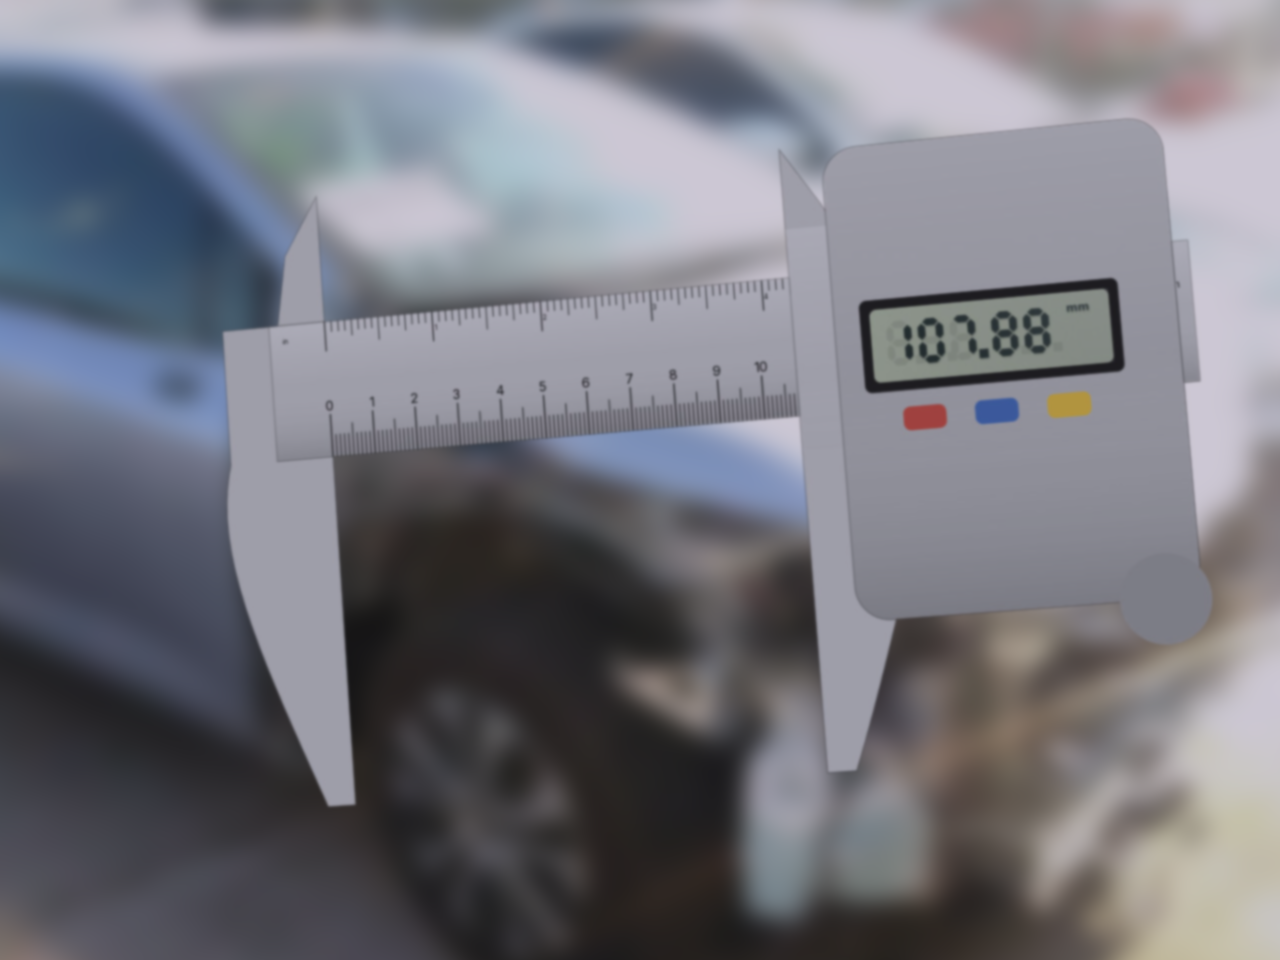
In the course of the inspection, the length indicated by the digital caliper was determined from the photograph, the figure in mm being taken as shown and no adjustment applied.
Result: 107.88 mm
